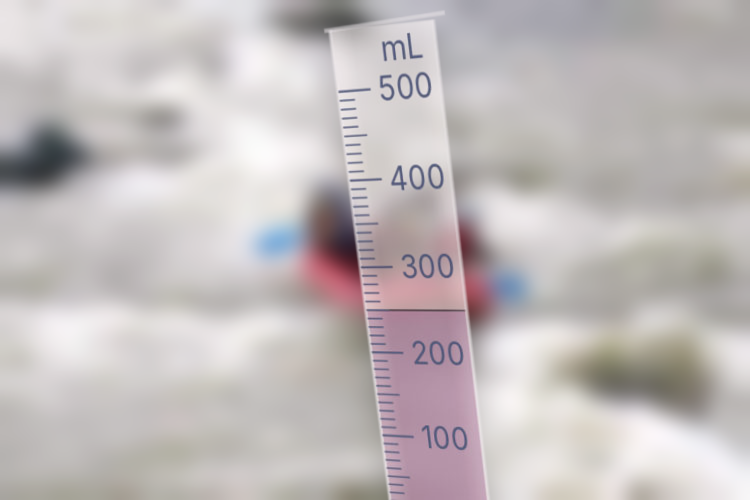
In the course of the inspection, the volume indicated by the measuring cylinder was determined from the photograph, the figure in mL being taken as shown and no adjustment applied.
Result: 250 mL
